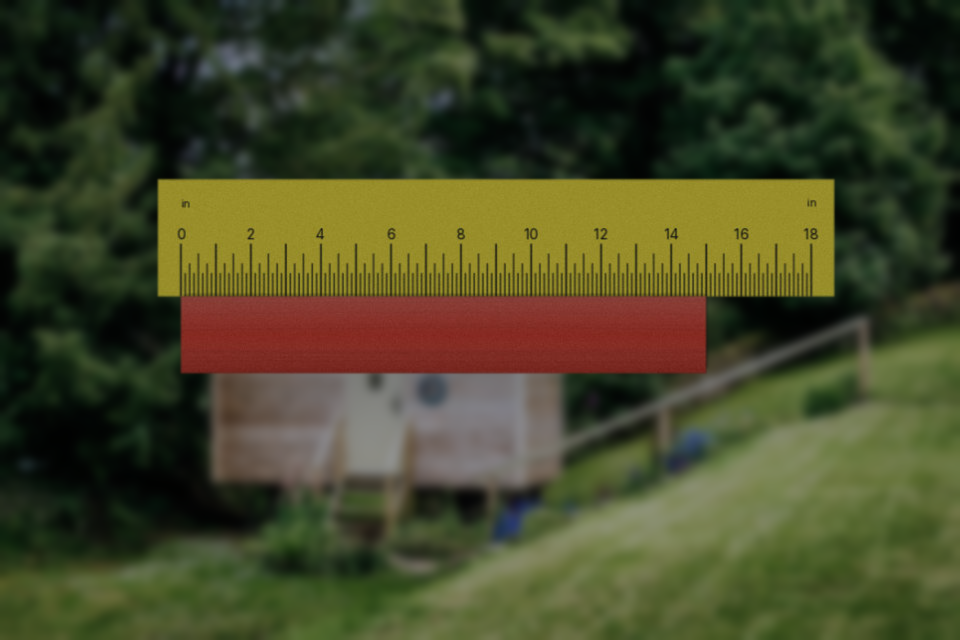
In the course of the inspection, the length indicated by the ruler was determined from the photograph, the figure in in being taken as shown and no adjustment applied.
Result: 15 in
